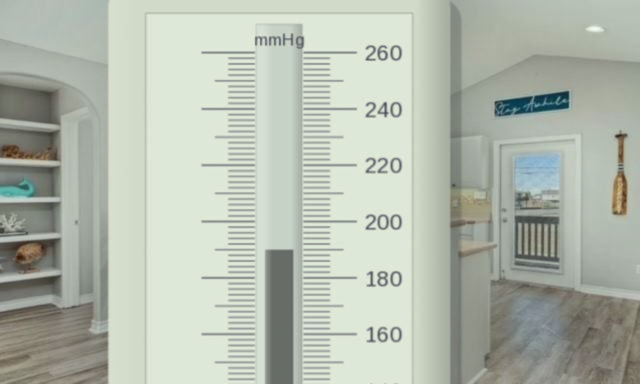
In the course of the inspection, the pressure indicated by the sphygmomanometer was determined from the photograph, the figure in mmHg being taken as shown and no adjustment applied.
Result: 190 mmHg
